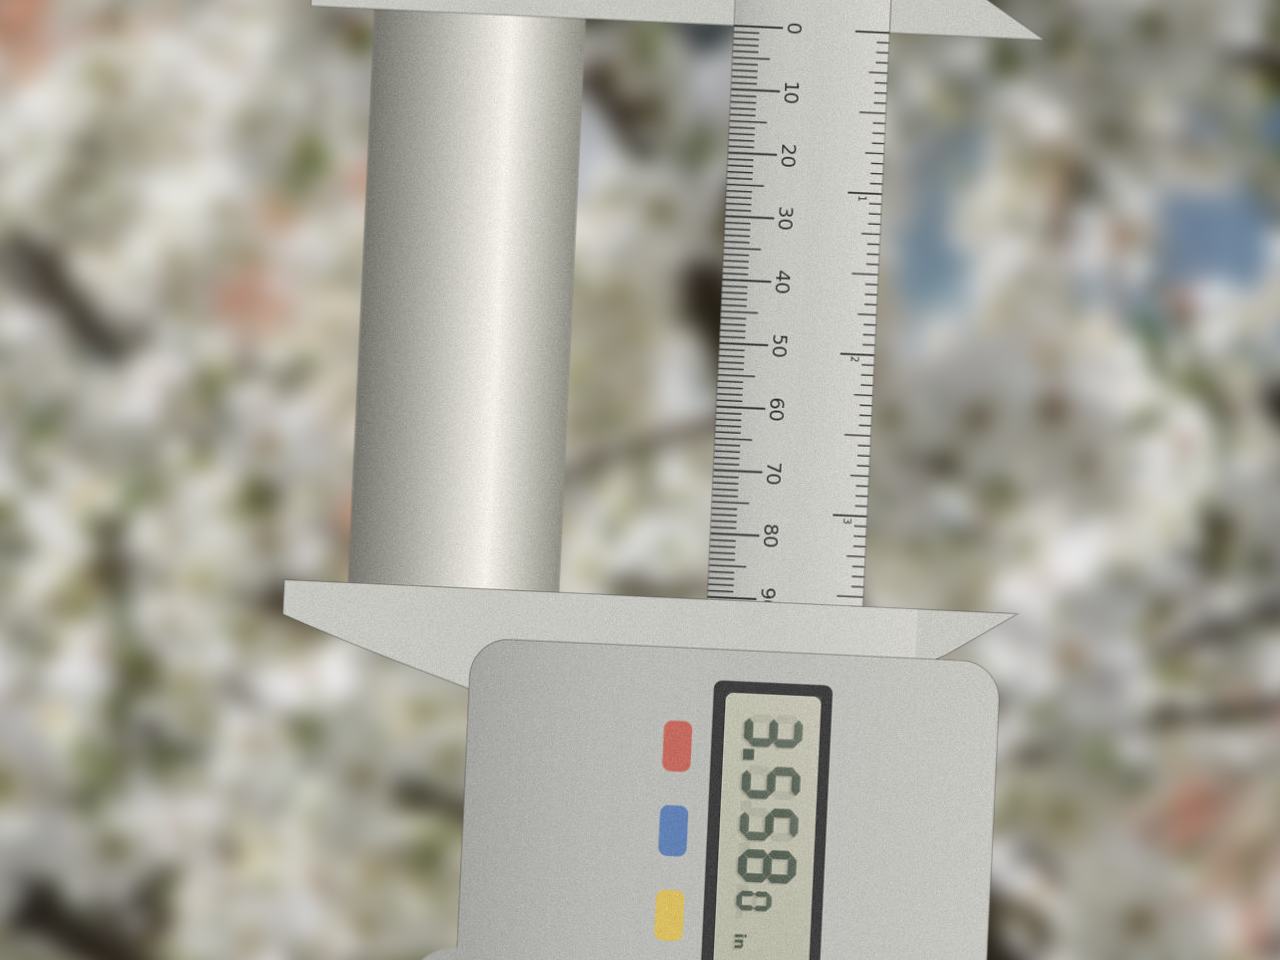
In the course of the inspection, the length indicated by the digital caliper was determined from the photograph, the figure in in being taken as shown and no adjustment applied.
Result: 3.5580 in
